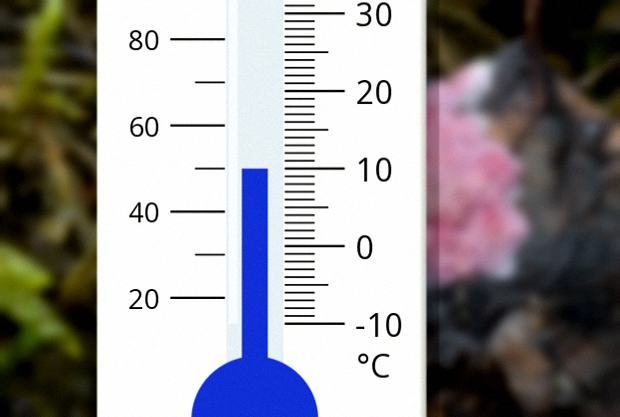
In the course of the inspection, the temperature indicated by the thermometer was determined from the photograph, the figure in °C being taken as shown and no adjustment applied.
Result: 10 °C
